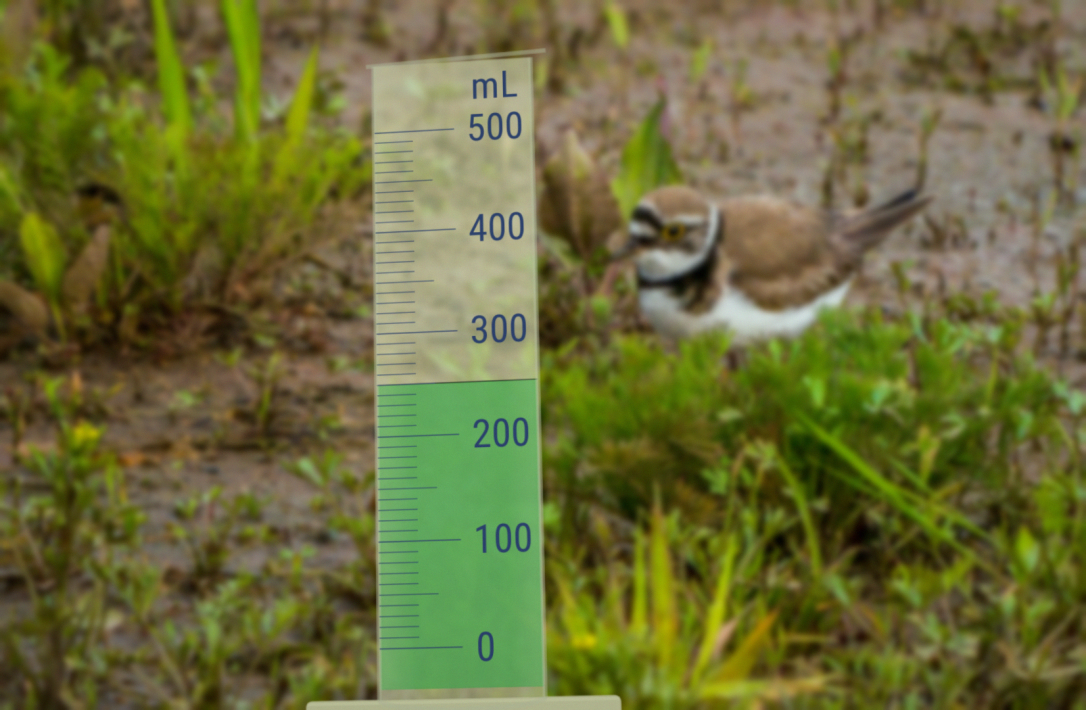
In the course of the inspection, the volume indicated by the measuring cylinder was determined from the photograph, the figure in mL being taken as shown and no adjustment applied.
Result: 250 mL
